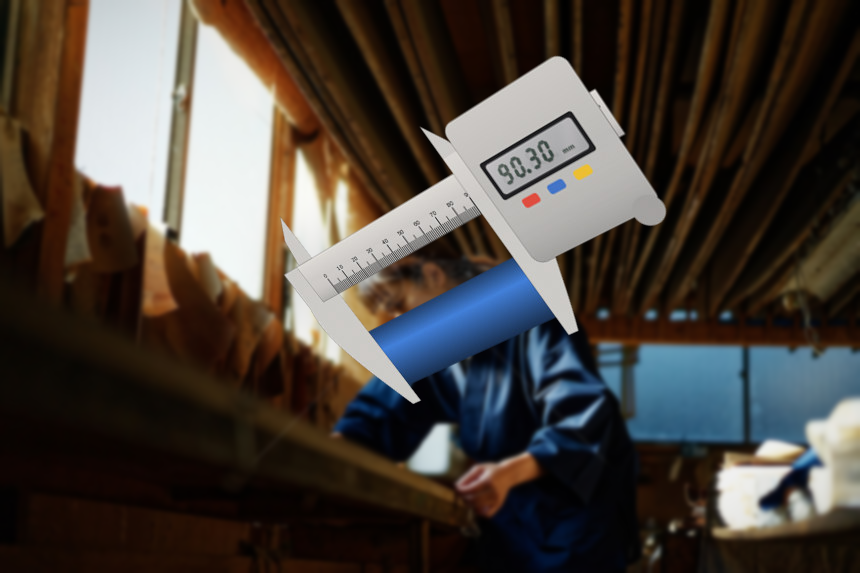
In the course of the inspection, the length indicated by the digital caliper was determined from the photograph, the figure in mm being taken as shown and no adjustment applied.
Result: 90.30 mm
